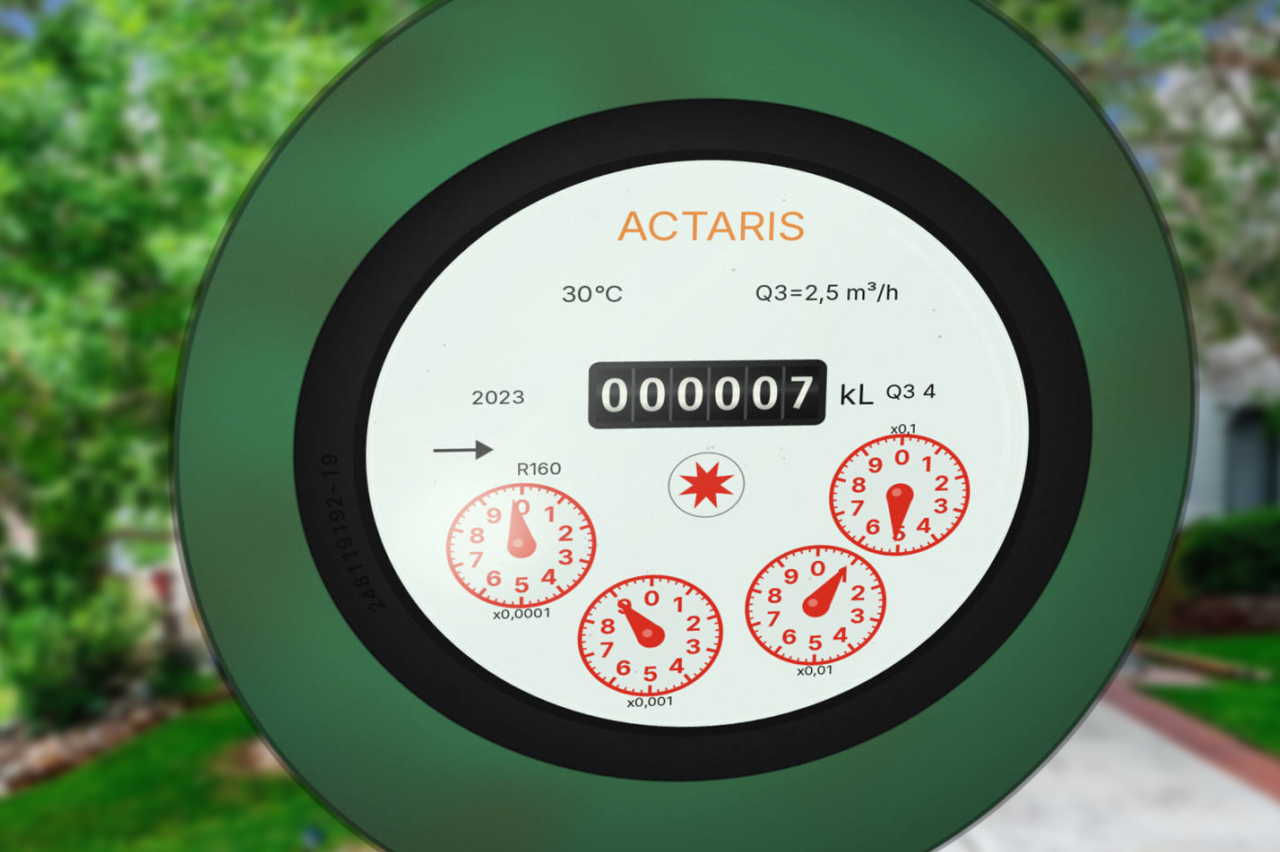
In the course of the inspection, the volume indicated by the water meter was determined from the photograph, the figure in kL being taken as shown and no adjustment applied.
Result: 7.5089 kL
